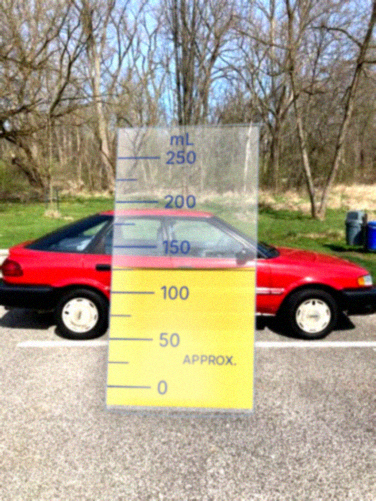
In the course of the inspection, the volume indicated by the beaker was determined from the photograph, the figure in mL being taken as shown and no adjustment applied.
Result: 125 mL
